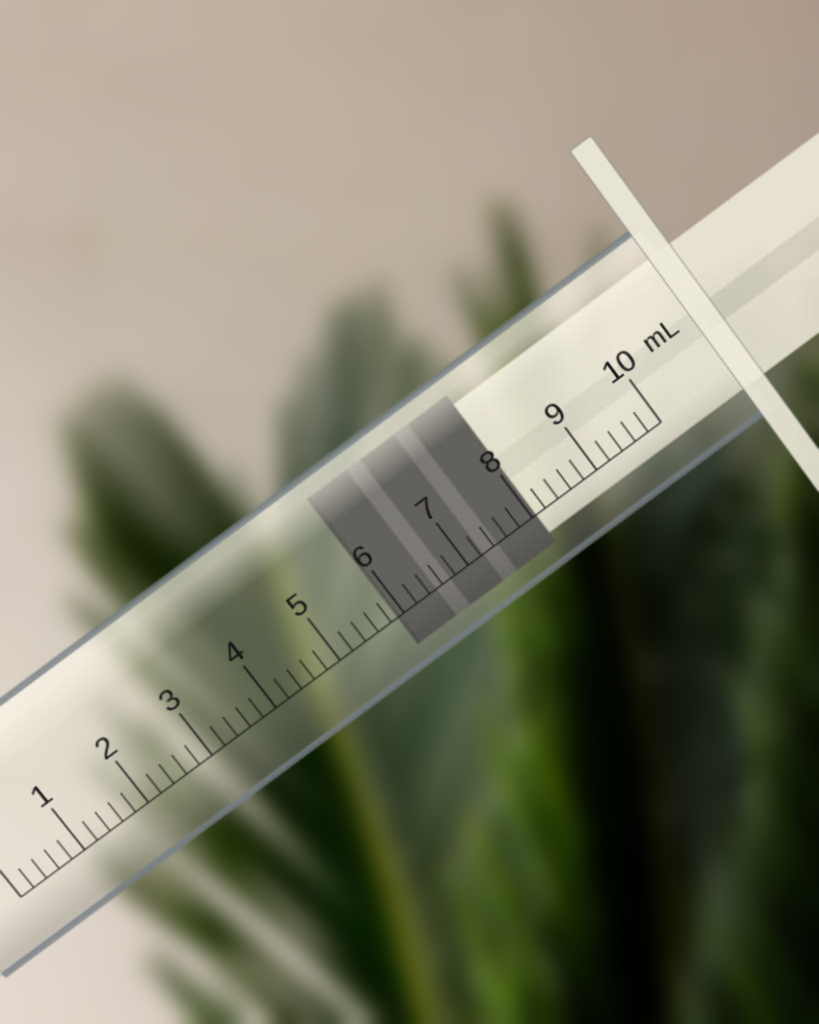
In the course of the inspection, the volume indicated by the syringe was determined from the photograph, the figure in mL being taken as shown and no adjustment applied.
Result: 5.9 mL
